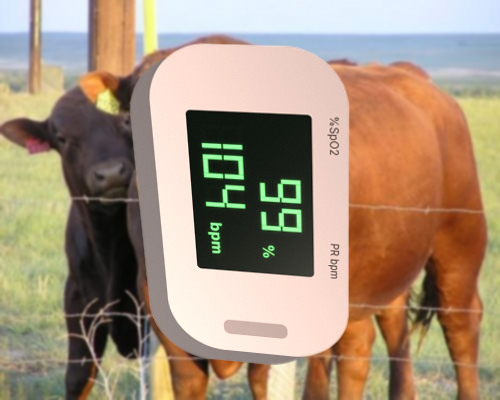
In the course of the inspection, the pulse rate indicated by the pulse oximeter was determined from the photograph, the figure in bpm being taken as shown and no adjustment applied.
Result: 104 bpm
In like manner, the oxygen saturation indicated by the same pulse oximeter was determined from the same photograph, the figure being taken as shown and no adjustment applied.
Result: 99 %
